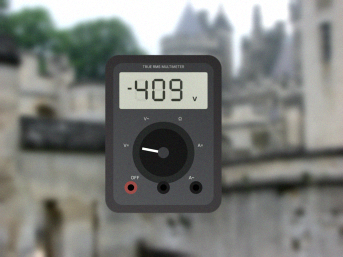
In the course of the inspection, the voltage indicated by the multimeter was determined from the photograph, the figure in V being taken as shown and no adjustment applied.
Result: -409 V
